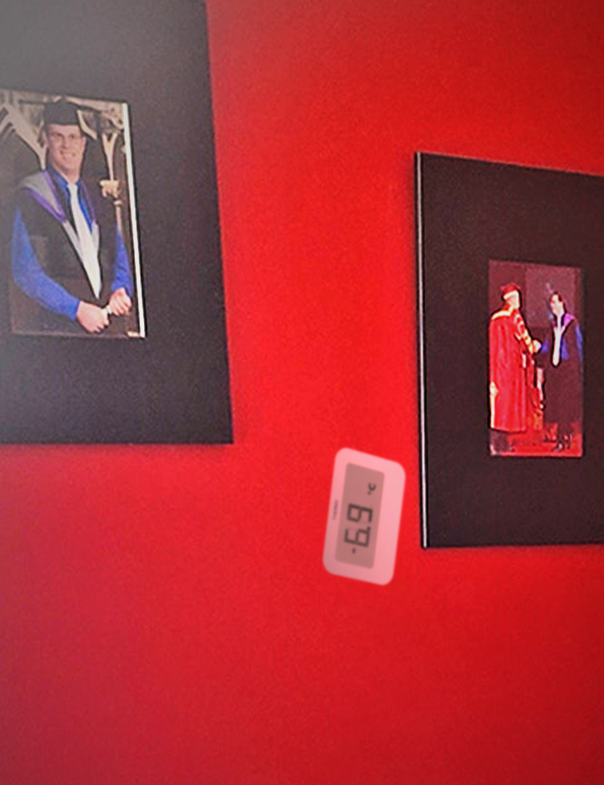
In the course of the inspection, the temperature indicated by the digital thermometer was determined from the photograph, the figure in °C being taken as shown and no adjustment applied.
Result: -6.9 °C
